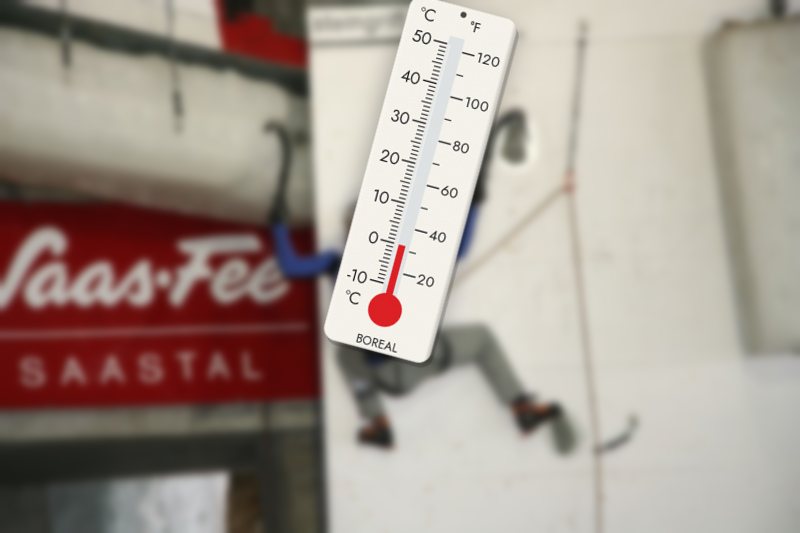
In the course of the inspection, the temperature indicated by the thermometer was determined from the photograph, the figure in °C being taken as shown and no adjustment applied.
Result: 0 °C
